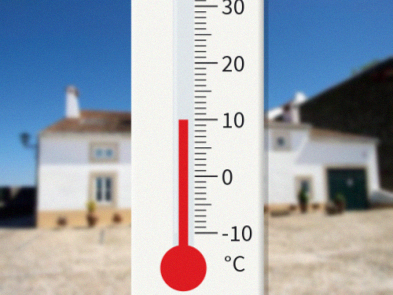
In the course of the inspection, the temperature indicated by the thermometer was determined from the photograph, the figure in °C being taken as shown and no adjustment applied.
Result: 10 °C
